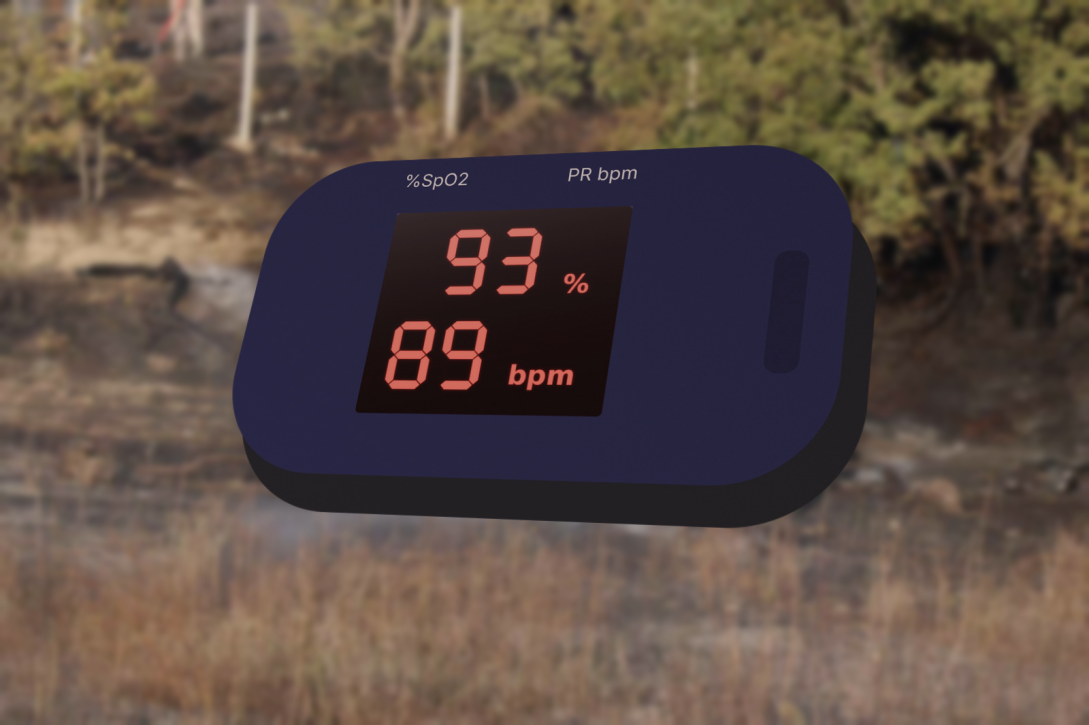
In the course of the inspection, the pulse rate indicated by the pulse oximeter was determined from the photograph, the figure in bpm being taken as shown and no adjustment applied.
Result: 89 bpm
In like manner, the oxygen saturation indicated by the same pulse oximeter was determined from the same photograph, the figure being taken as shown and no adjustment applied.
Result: 93 %
